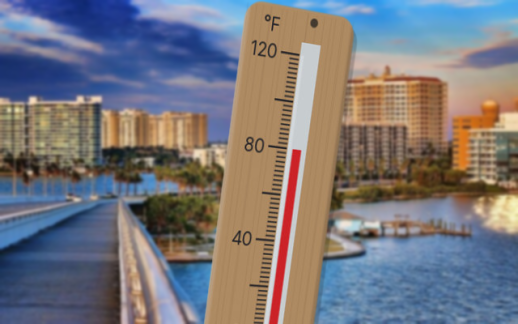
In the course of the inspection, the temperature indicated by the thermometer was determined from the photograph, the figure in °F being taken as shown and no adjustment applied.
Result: 80 °F
